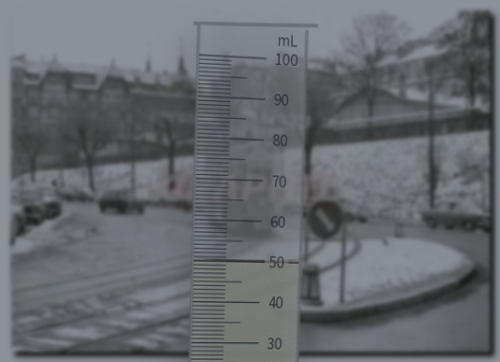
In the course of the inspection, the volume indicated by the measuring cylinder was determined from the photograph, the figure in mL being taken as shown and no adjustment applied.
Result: 50 mL
